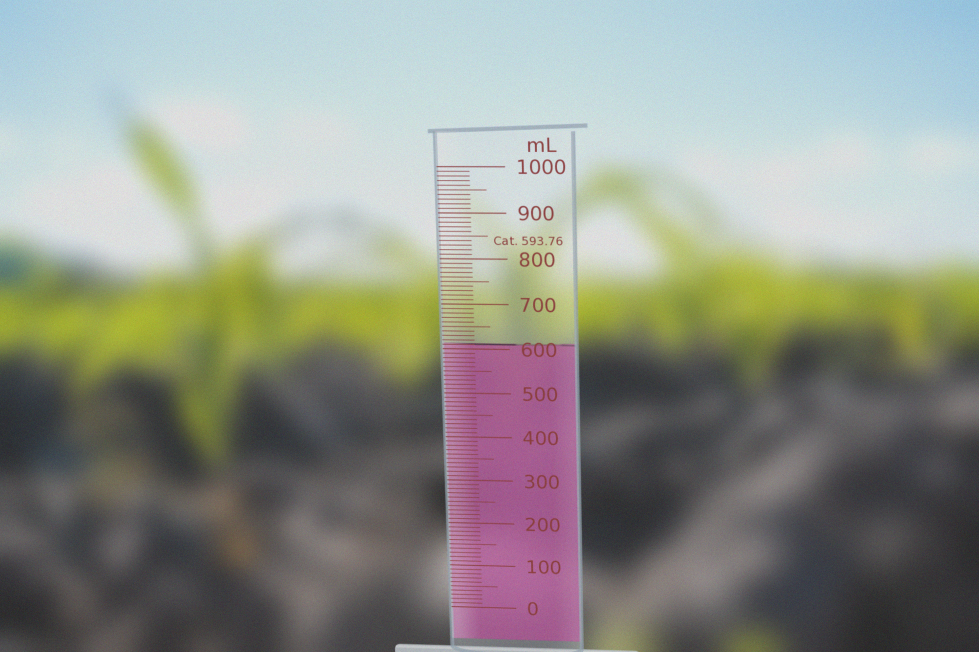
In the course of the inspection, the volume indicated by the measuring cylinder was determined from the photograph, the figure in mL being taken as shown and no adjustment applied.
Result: 610 mL
